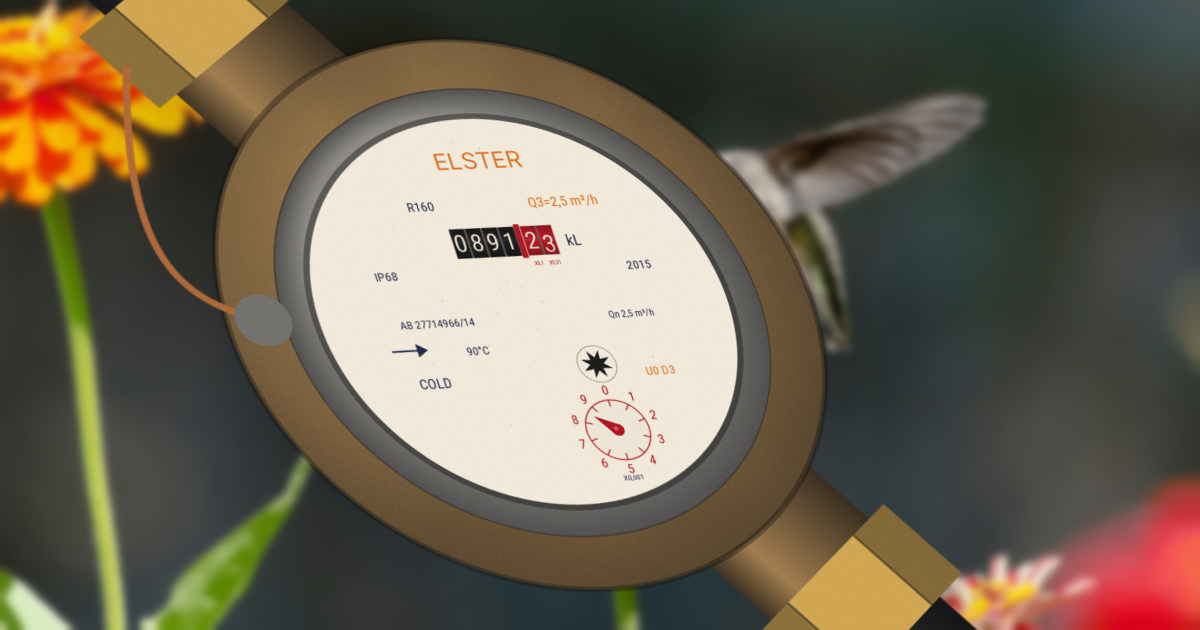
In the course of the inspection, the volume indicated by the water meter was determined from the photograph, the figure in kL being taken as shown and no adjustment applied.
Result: 891.228 kL
